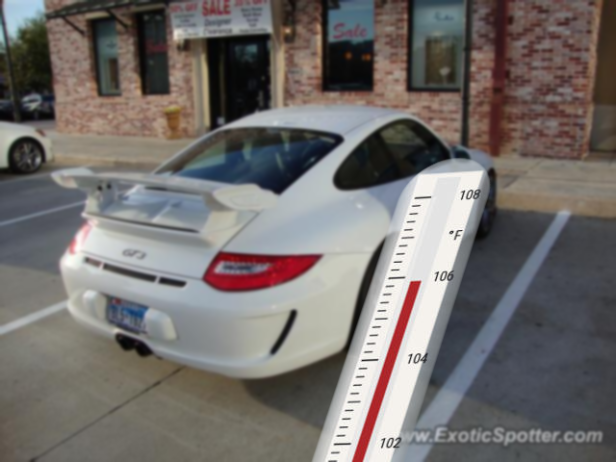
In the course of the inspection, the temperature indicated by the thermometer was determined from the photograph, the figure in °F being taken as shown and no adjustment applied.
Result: 105.9 °F
